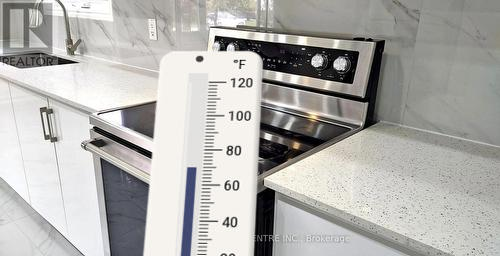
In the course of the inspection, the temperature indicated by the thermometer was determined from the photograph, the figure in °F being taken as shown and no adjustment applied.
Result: 70 °F
